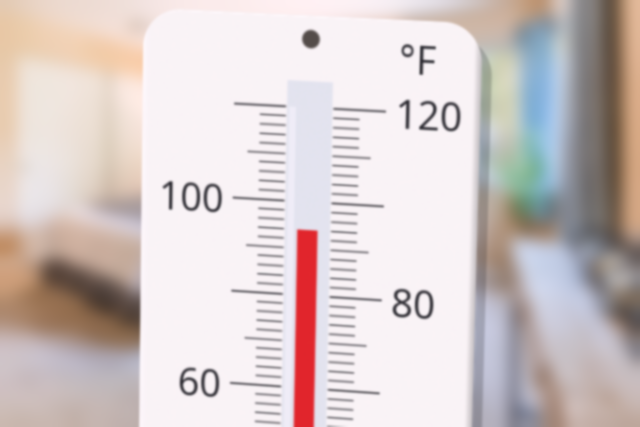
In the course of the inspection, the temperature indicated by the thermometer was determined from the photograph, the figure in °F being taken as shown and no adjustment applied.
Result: 94 °F
